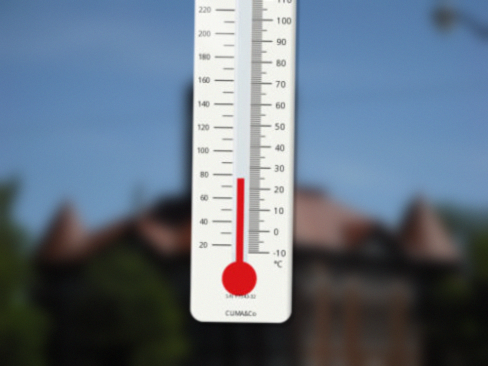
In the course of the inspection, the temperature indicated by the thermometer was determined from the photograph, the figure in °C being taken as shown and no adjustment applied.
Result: 25 °C
